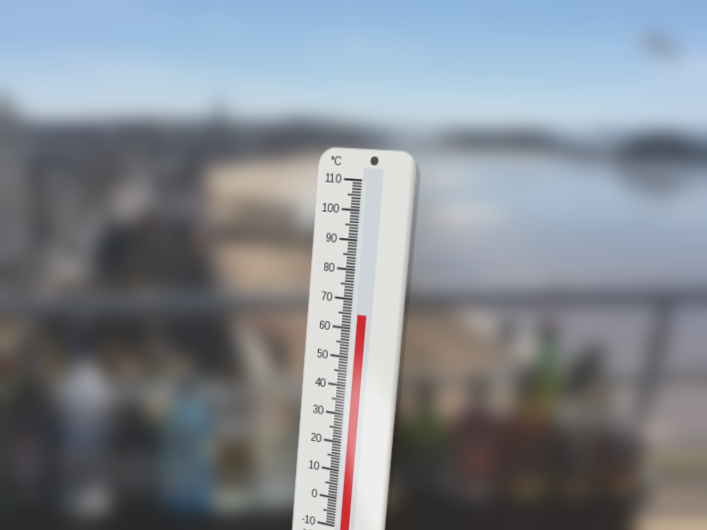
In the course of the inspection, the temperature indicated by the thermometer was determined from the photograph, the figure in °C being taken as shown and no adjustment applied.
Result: 65 °C
